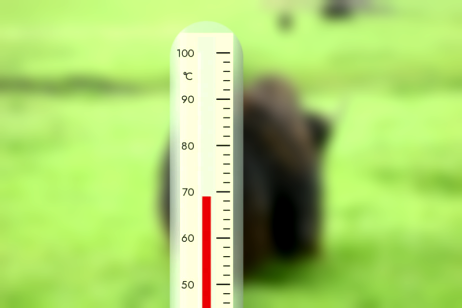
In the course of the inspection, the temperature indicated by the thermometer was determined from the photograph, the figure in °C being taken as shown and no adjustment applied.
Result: 69 °C
